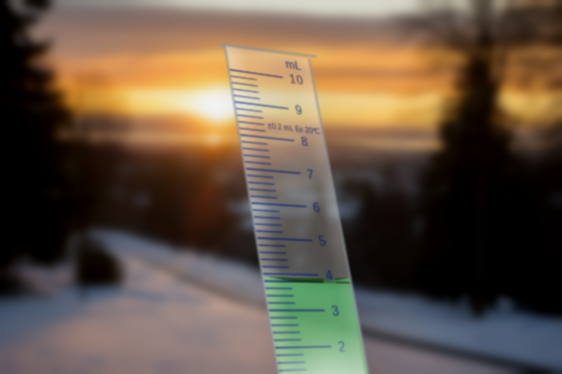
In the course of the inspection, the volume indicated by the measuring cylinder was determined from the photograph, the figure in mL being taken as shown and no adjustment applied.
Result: 3.8 mL
